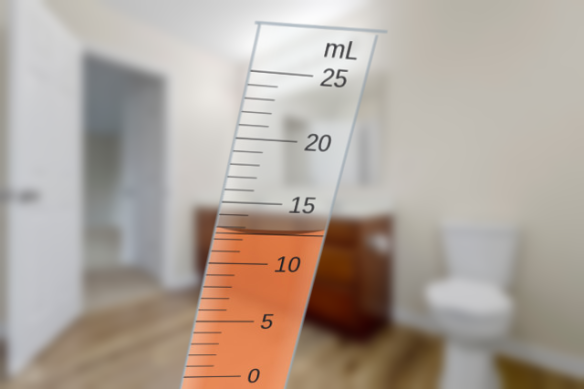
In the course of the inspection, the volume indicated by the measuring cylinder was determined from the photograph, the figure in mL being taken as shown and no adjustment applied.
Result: 12.5 mL
